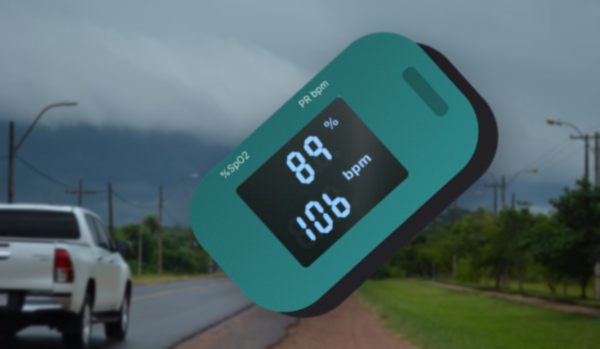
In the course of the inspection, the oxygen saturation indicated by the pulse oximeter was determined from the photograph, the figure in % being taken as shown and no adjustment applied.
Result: 89 %
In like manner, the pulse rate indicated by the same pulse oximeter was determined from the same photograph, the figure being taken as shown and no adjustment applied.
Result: 106 bpm
